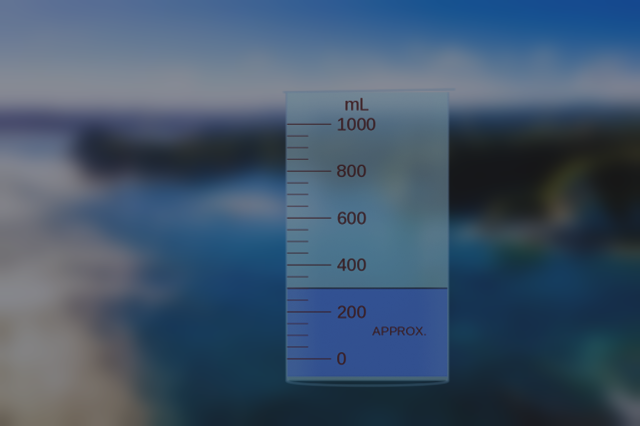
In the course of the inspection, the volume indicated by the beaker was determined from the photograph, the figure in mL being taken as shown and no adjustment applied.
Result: 300 mL
